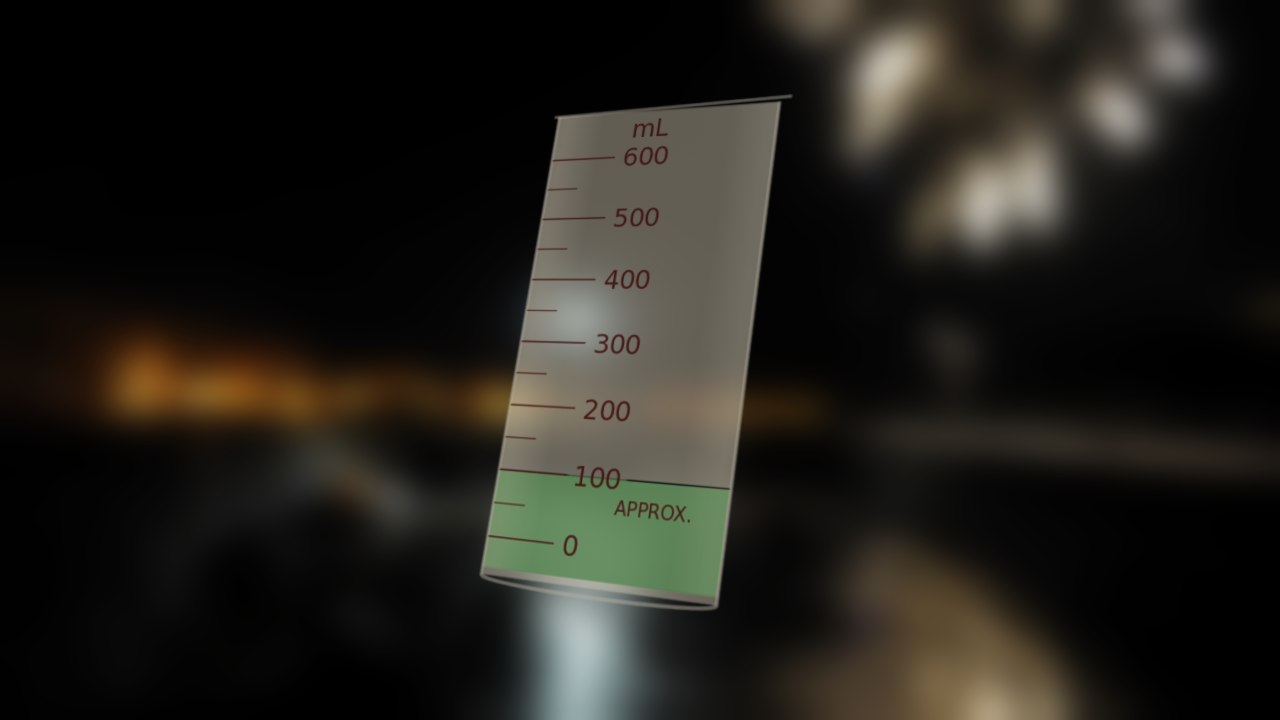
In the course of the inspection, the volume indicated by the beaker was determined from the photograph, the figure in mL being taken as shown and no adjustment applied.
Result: 100 mL
